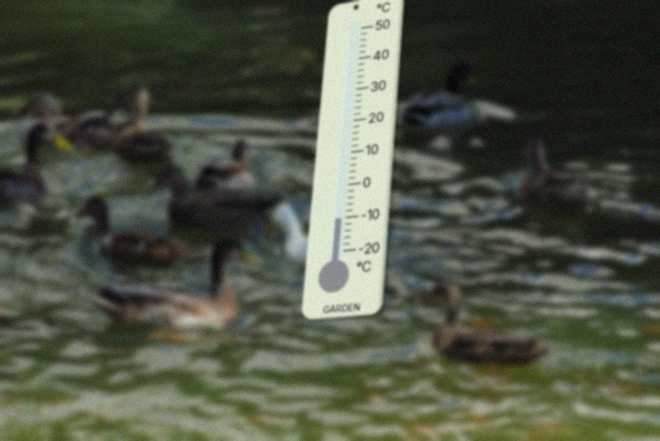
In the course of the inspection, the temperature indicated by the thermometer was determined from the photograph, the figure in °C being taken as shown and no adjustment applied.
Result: -10 °C
